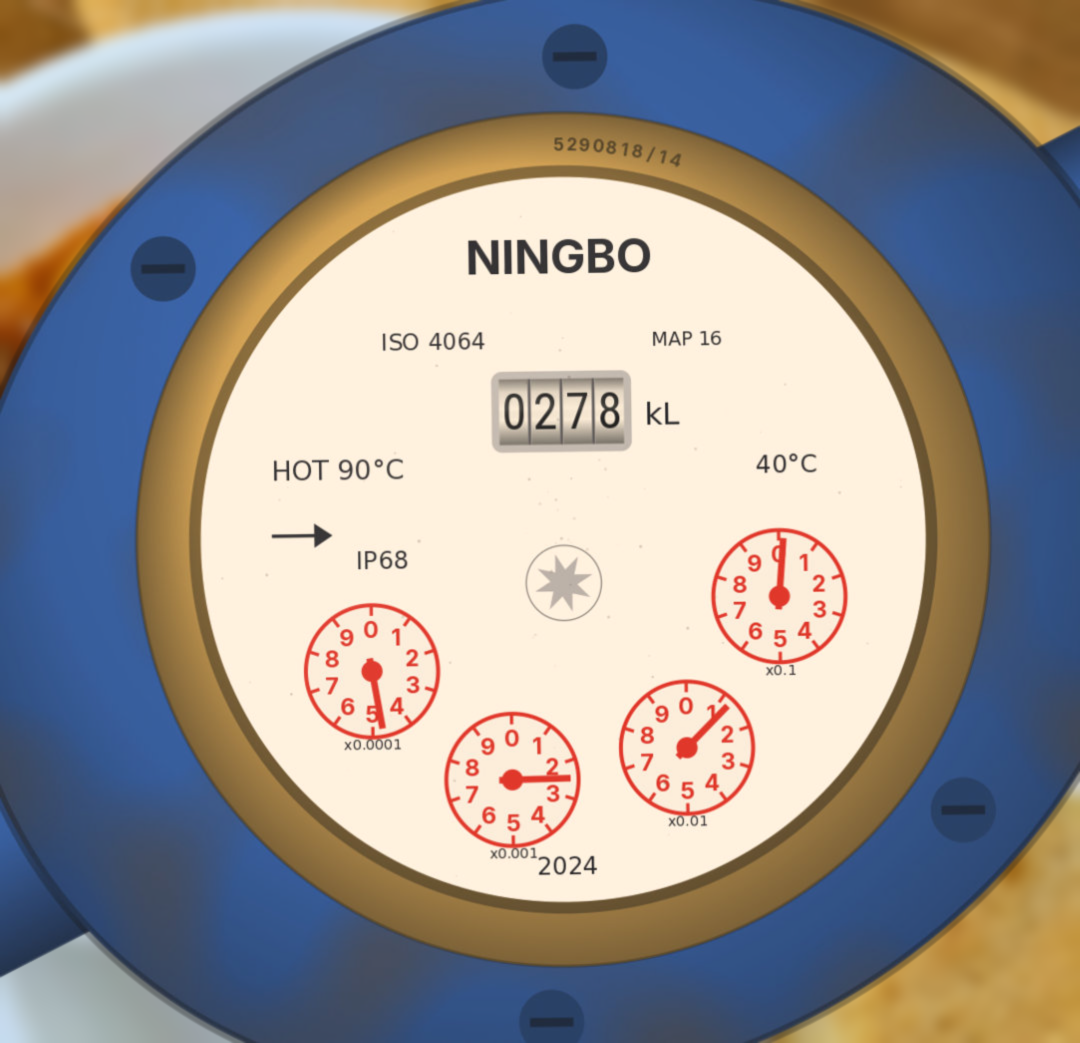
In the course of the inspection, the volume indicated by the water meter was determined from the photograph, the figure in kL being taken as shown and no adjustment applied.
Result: 278.0124 kL
